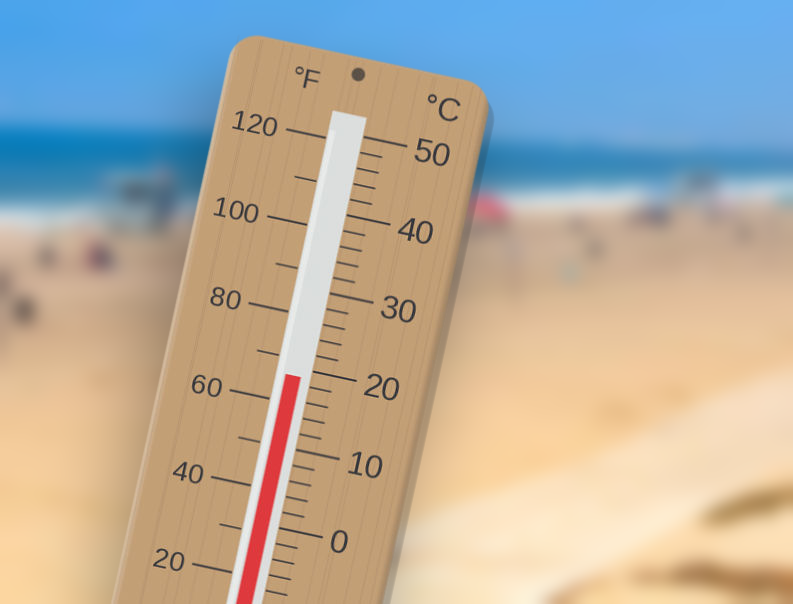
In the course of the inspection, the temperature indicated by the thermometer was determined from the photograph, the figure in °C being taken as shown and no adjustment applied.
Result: 19 °C
